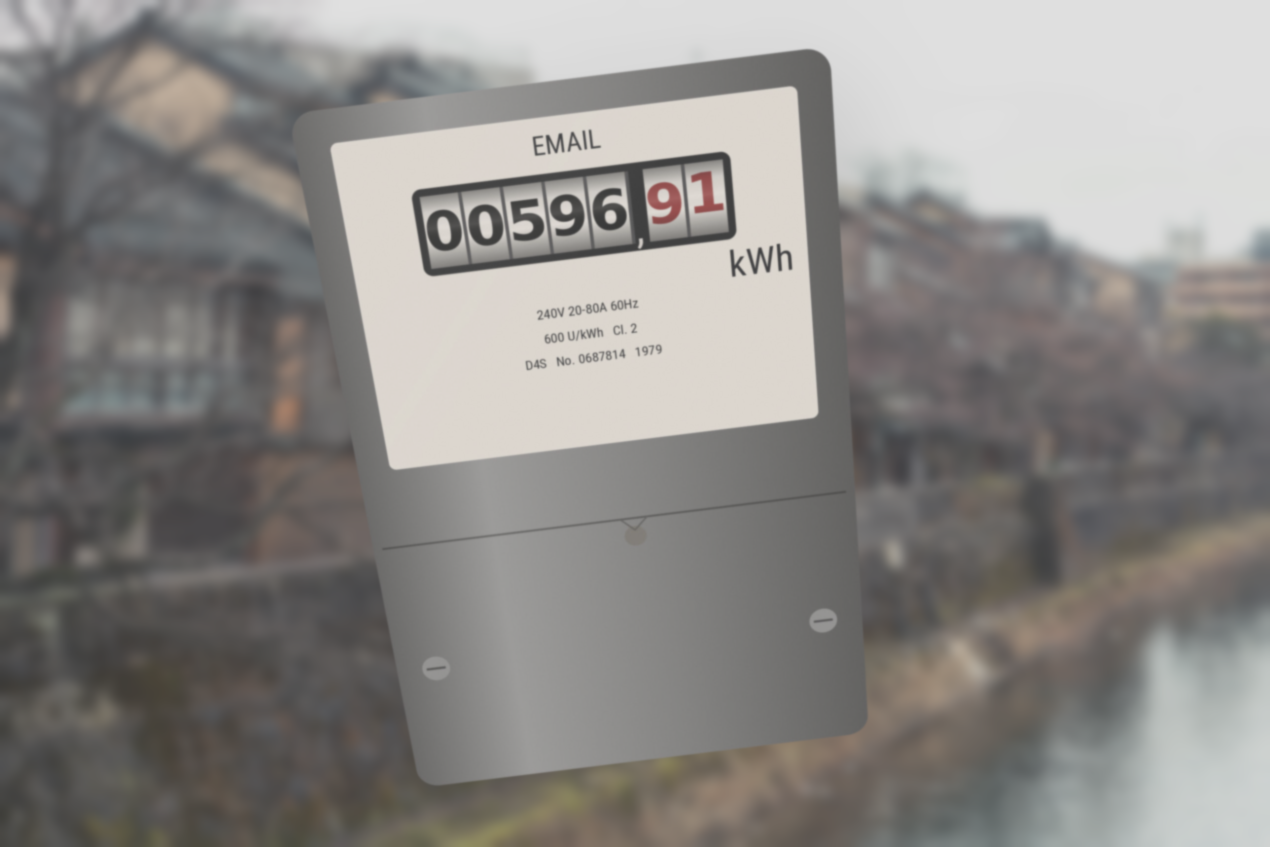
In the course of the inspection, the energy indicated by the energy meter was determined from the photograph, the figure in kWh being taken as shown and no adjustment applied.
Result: 596.91 kWh
